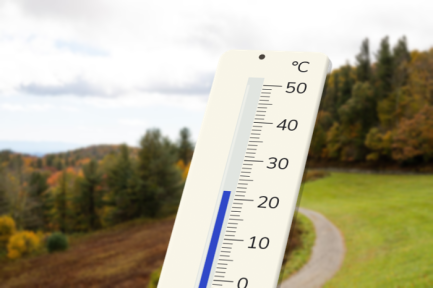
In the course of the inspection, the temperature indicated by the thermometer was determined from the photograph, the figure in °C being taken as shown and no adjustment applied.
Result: 22 °C
